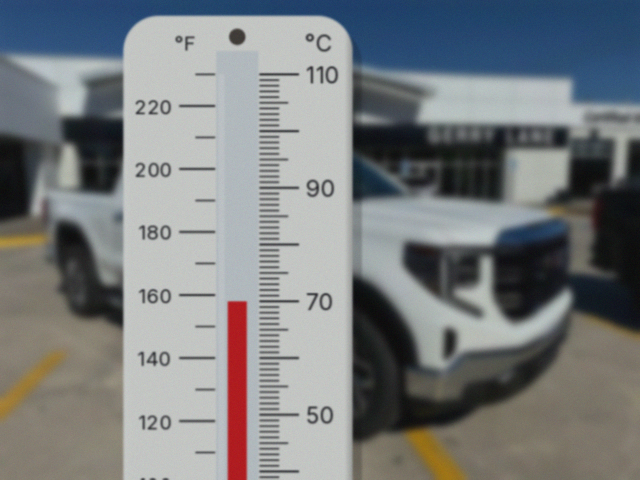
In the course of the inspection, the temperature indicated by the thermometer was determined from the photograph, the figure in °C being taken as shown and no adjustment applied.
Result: 70 °C
